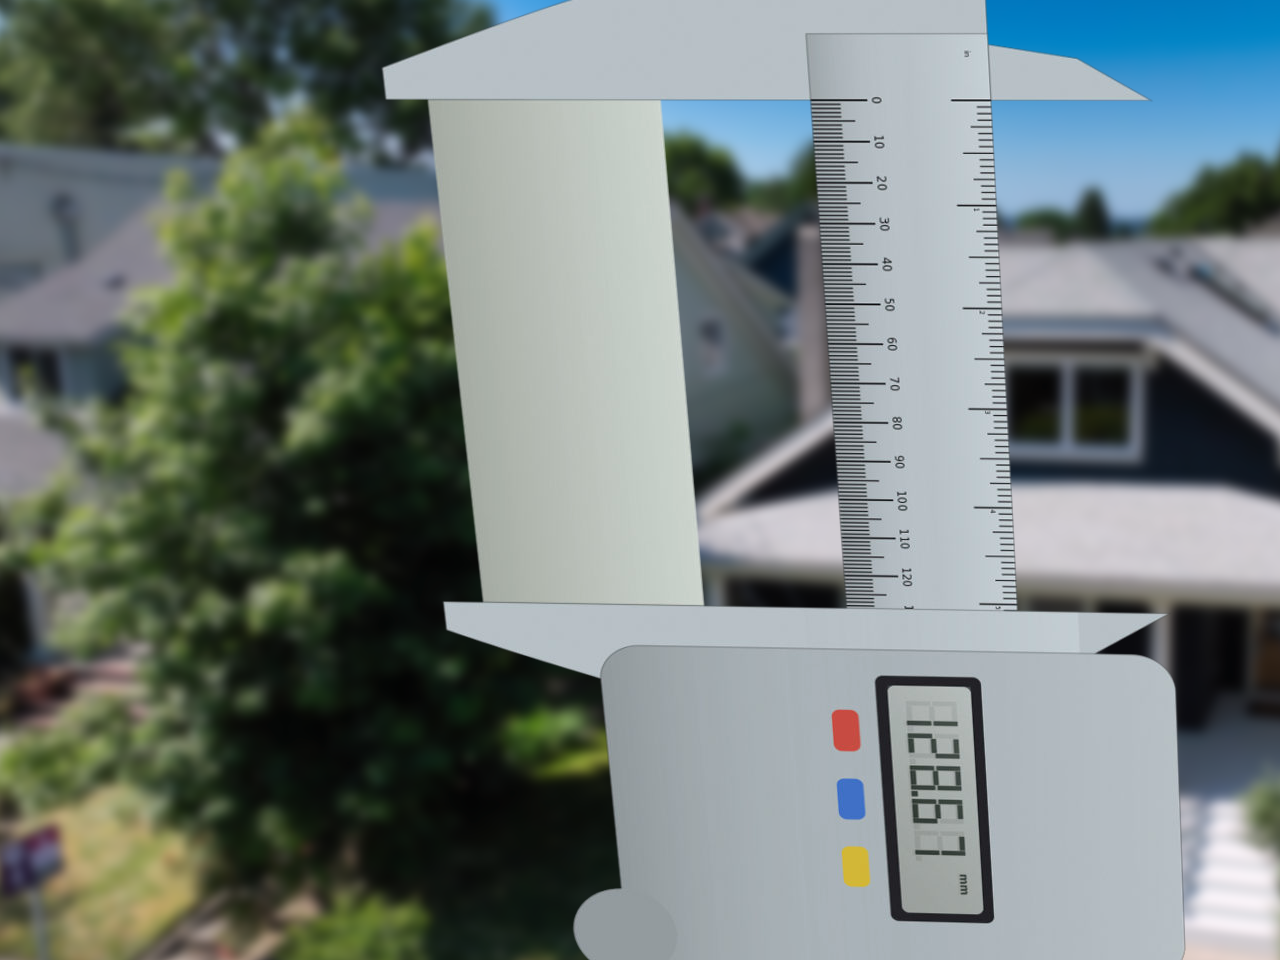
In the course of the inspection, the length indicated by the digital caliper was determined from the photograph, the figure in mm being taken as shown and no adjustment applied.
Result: 128.67 mm
